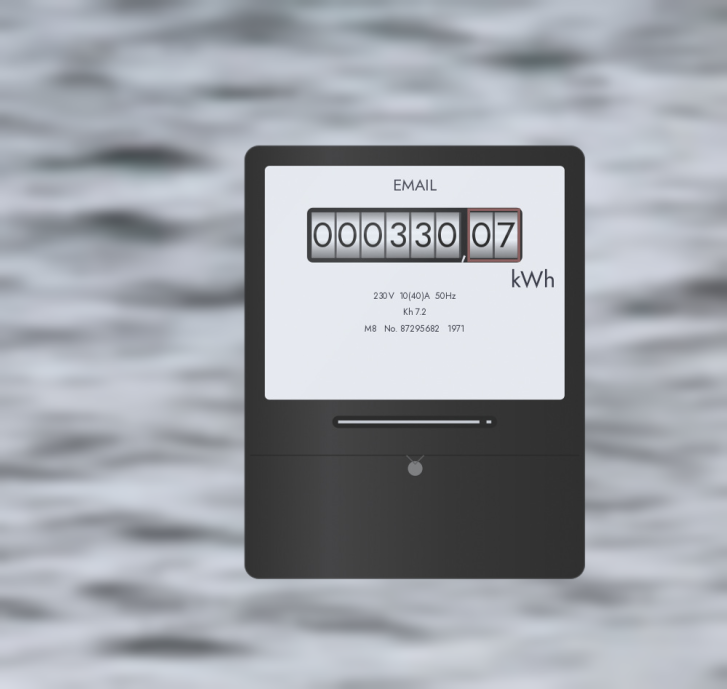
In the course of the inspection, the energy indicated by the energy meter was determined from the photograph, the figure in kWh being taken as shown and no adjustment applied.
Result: 330.07 kWh
